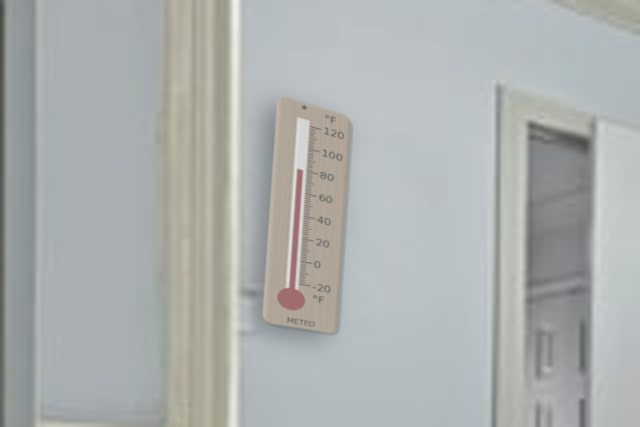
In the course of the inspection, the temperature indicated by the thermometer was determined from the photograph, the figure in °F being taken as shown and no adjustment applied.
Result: 80 °F
